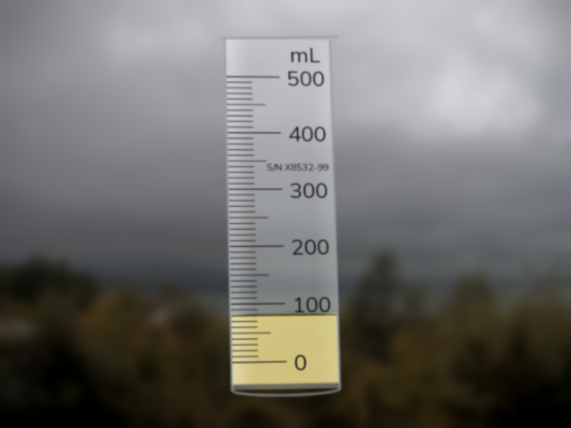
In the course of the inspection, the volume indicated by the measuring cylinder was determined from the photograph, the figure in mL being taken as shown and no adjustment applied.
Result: 80 mL
